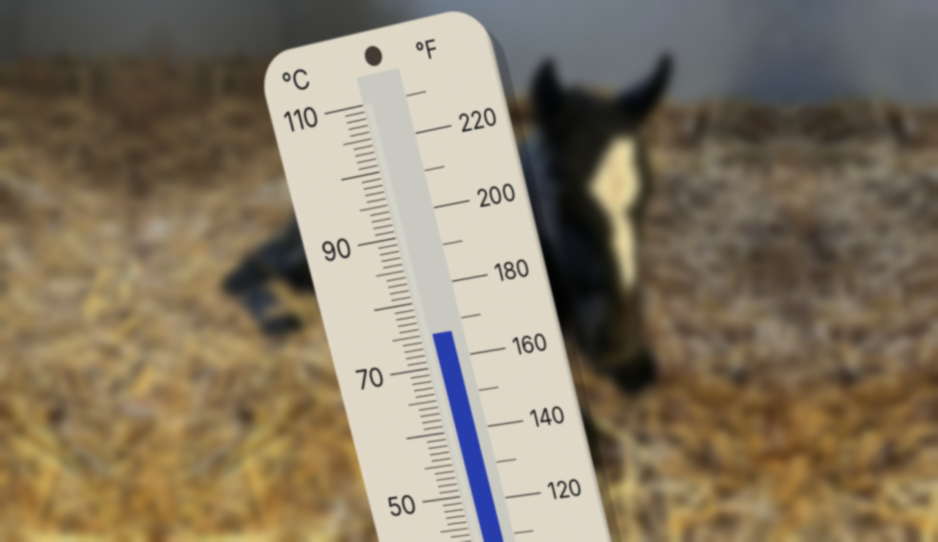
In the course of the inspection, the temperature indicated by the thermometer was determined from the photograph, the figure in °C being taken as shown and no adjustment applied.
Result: 75 °C
